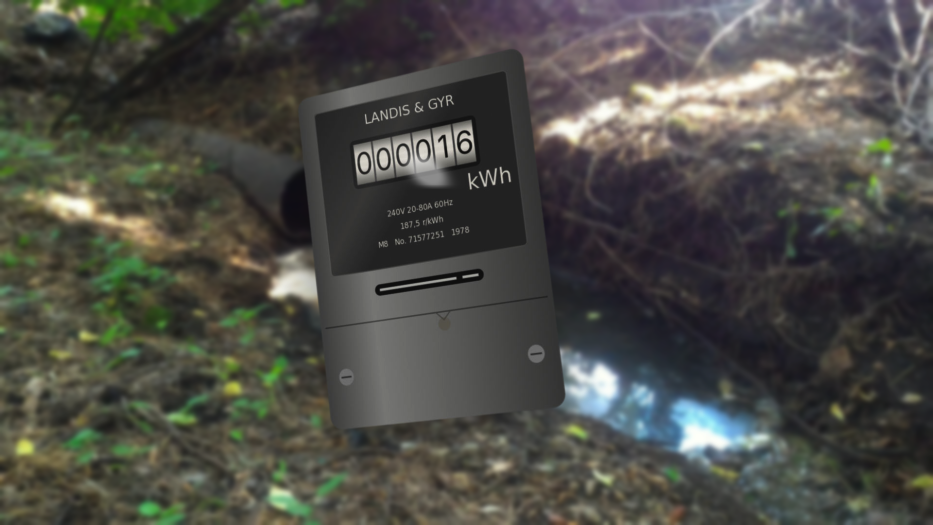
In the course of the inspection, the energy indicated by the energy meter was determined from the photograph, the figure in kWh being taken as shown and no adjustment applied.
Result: 16 kWh
